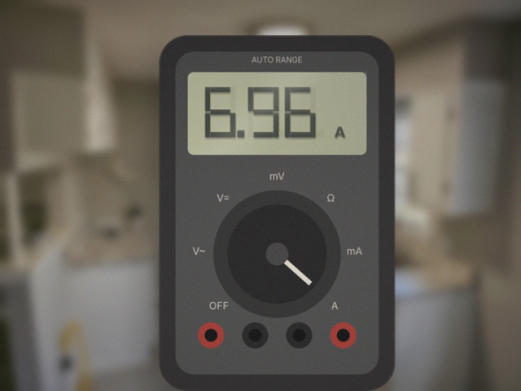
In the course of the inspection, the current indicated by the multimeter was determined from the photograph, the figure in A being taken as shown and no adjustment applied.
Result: 6.96 A
